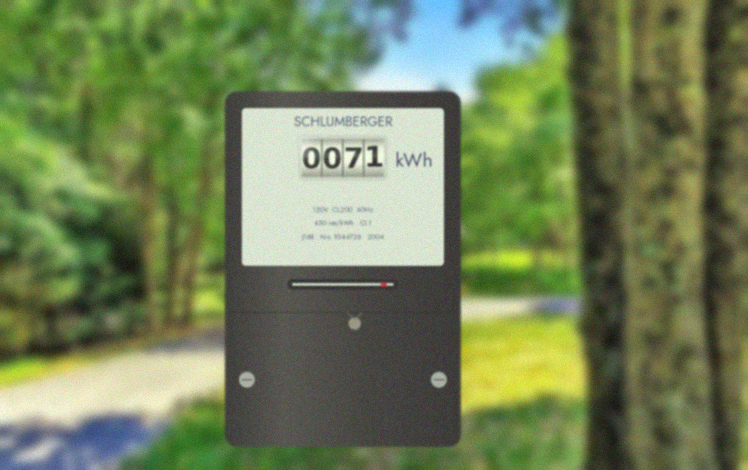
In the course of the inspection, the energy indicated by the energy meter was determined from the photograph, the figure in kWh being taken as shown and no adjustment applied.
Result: 71 kWh
